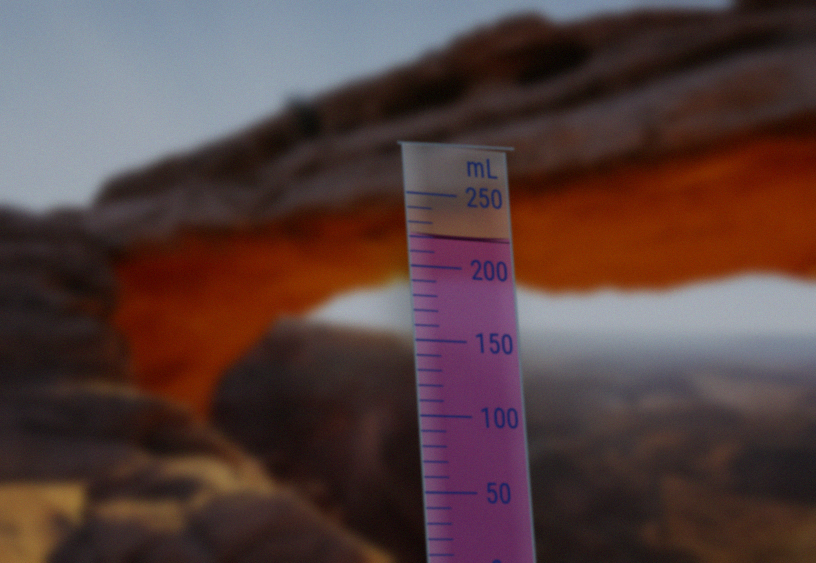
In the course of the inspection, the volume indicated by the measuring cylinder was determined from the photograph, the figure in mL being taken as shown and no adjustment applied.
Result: 220 mL
